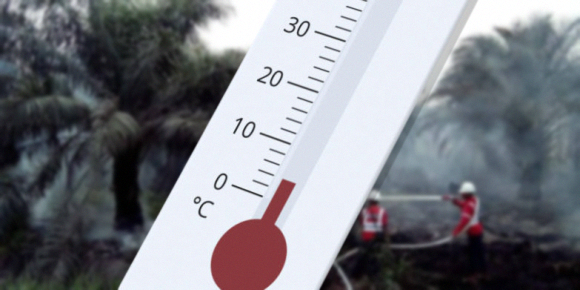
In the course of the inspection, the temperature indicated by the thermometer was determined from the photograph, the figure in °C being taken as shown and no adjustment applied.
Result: 4 °C
